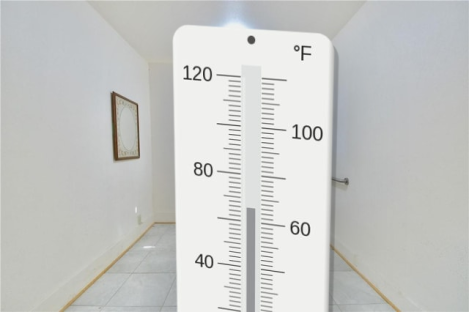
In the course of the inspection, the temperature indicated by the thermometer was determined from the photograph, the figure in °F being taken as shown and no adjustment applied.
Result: 66 °F
